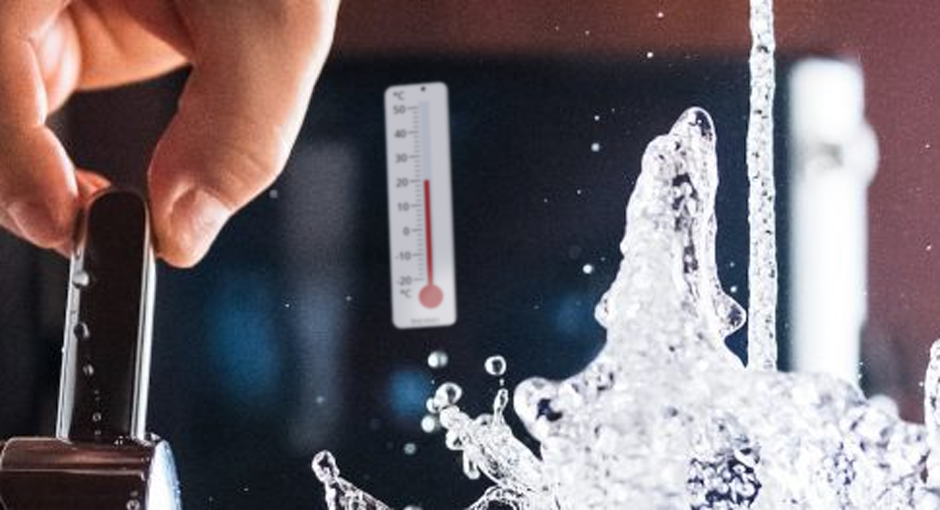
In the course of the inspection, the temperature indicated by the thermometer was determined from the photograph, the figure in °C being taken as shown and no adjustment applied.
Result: 20 °C
